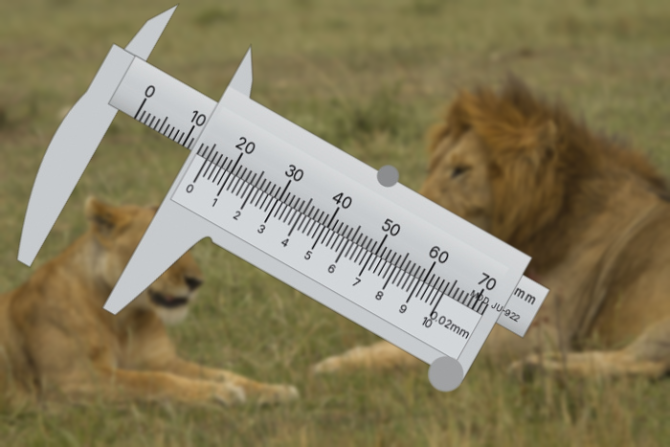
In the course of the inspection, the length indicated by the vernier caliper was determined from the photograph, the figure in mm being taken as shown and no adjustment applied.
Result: 15.0 mm
